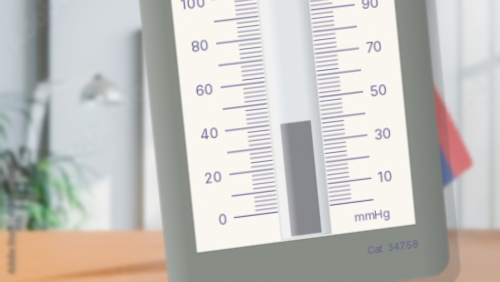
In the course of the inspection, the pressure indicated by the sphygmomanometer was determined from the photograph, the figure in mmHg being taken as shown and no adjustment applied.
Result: 40 mmHg
